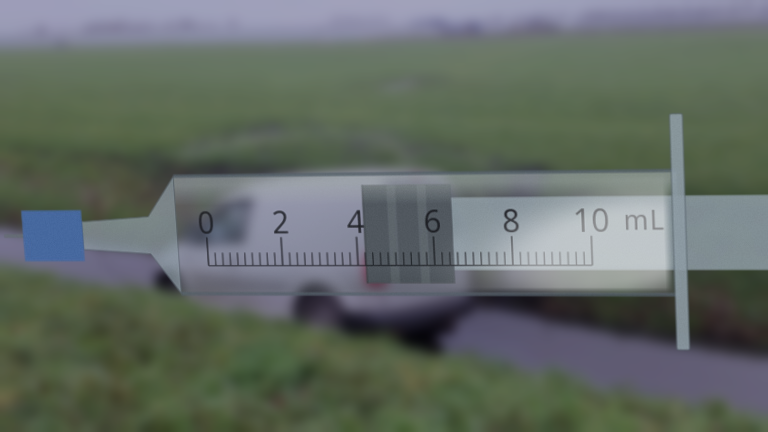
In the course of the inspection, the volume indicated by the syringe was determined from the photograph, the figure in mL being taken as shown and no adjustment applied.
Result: 4.2 mL
